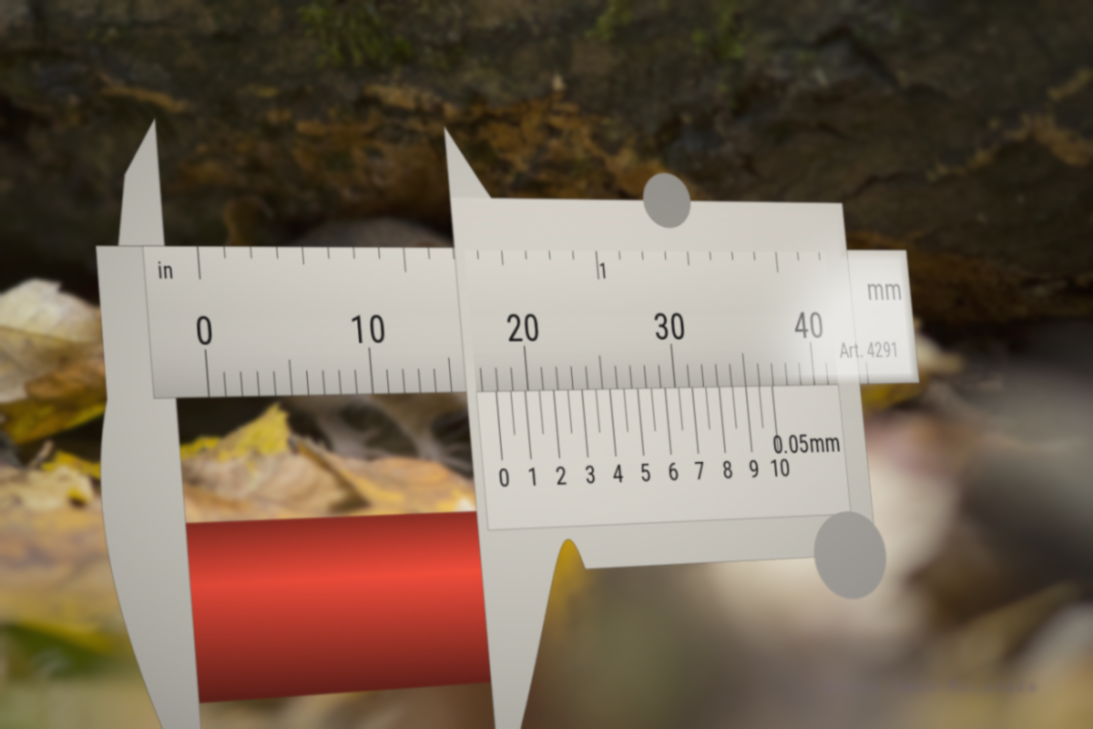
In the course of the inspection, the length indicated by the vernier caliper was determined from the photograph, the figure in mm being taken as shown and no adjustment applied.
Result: 17.9 mm
